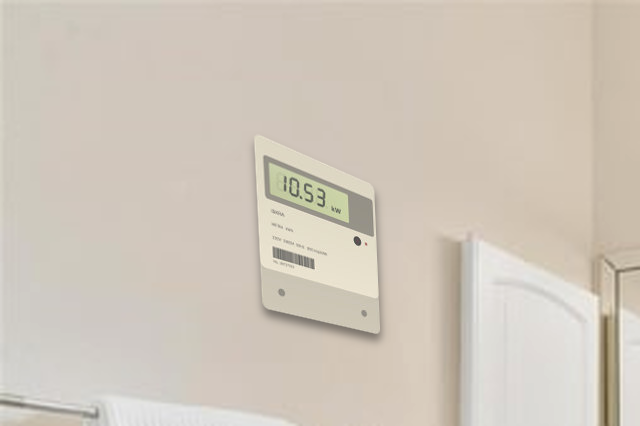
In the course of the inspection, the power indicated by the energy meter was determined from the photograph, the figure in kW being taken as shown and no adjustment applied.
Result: 10.53 kW
